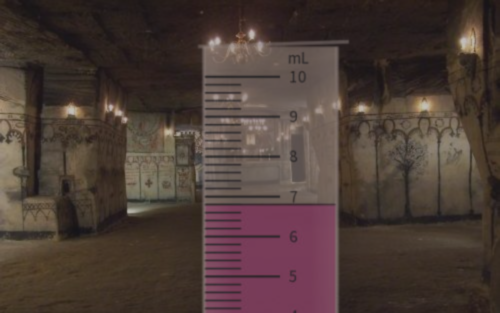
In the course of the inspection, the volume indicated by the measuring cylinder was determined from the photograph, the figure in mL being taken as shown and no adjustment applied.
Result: 6.8 mL
